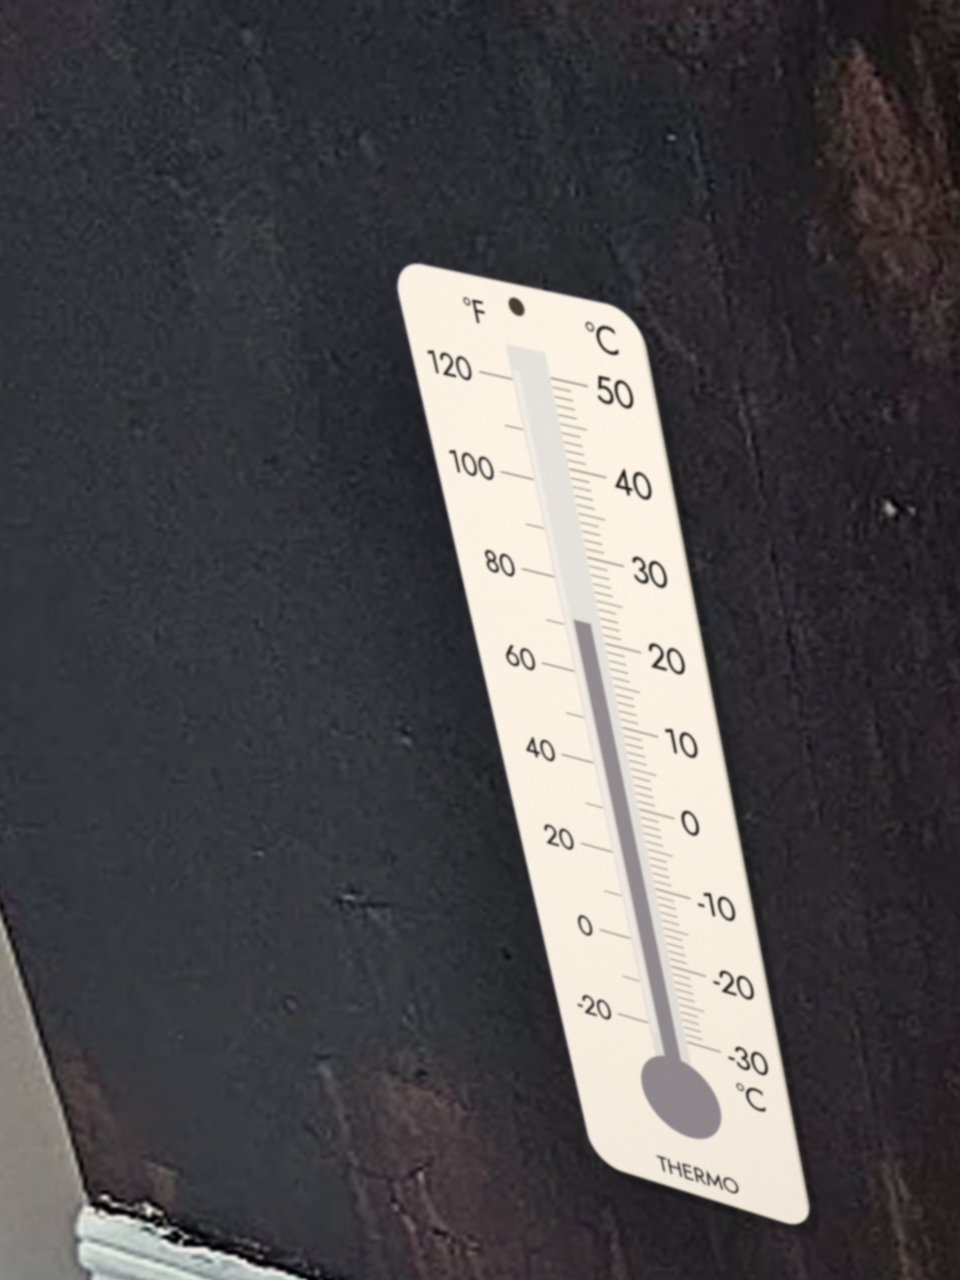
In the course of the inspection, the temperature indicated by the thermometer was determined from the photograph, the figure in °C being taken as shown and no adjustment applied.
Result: 22 °C
